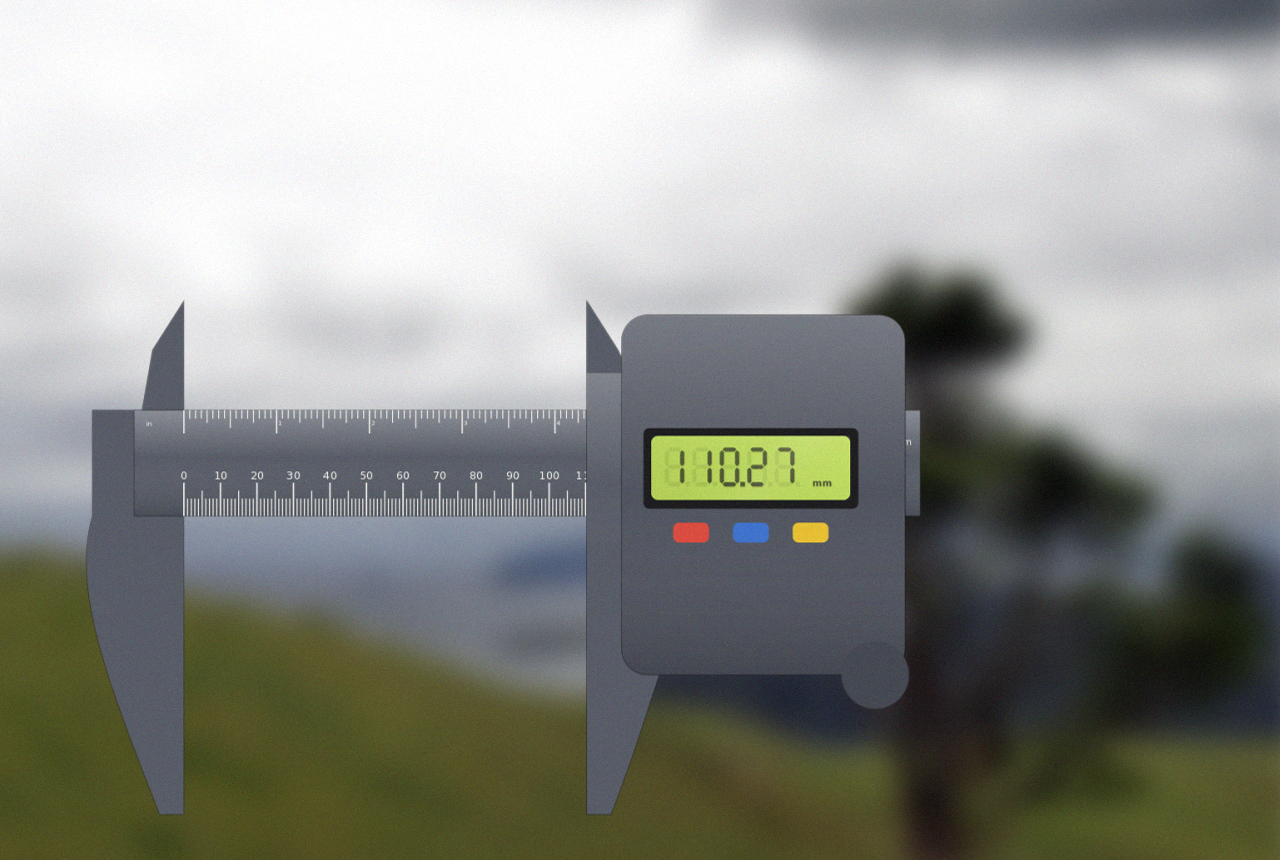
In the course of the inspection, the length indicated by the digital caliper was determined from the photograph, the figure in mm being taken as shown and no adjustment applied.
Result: 110.27 mm
